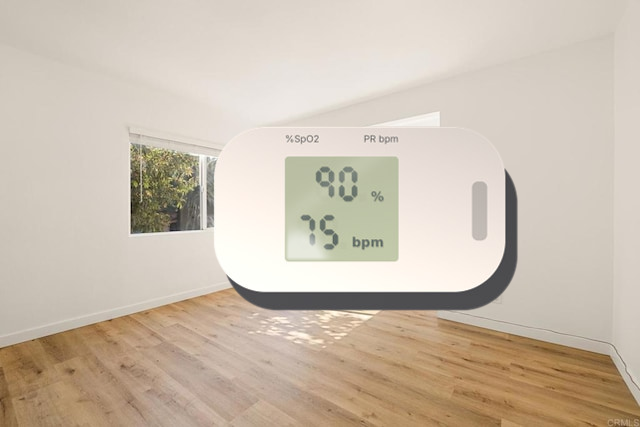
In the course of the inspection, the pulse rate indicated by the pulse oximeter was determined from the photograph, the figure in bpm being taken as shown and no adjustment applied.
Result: 75 bpm
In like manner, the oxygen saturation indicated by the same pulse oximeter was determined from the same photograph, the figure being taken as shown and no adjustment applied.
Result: 90 %
